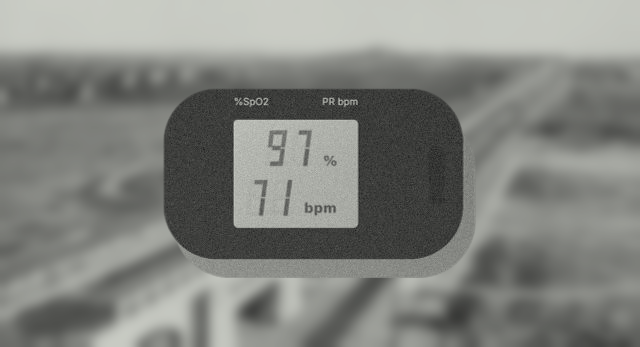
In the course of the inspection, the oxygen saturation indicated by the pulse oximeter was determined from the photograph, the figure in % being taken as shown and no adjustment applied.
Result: 97 %
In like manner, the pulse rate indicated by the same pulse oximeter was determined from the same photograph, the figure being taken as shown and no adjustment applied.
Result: 71 bpm
